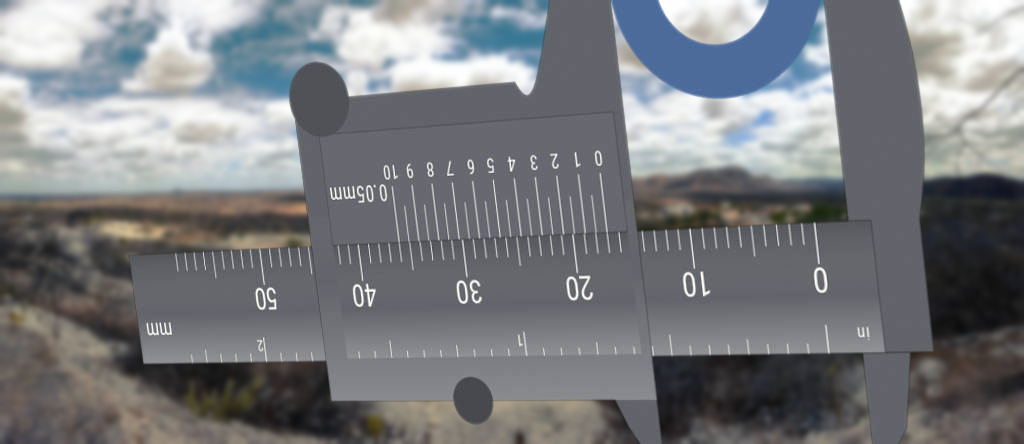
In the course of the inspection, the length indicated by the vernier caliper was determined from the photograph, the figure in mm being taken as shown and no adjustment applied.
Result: 17.0 mm
